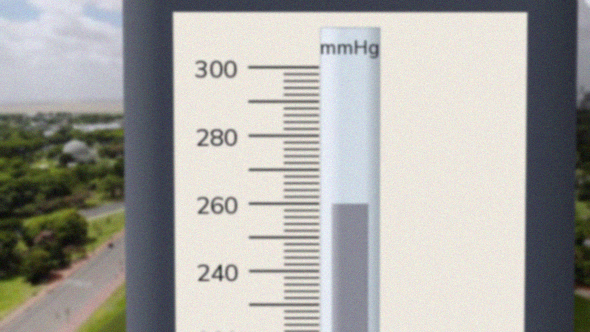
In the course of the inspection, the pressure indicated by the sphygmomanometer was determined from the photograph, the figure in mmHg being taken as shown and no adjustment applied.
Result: 260 mmHg
